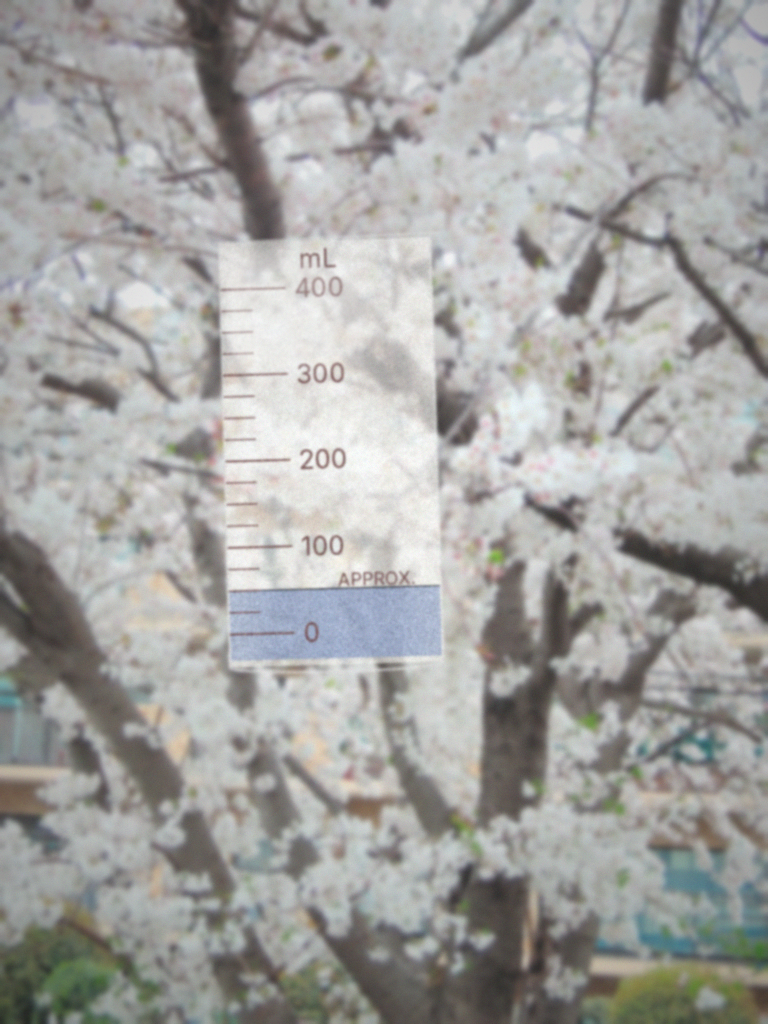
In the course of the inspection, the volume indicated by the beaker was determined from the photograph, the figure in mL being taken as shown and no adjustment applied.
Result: 50 mL
